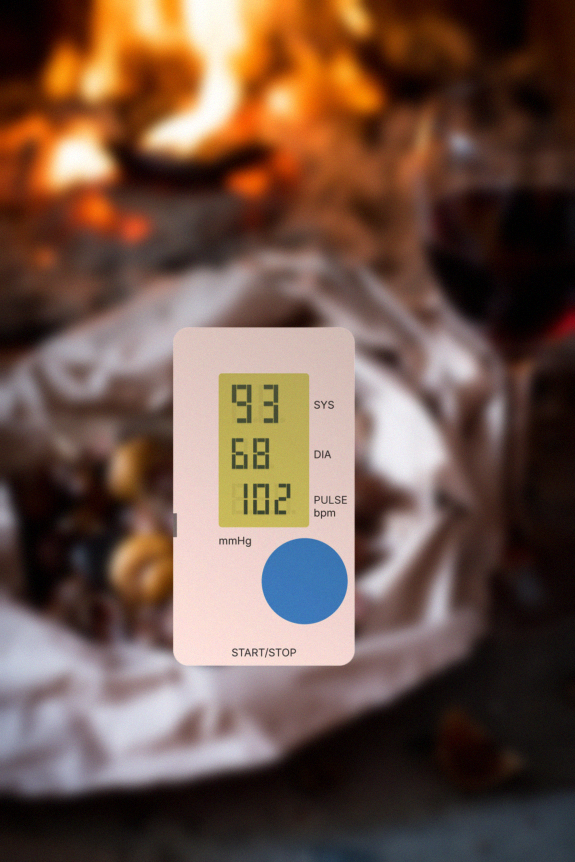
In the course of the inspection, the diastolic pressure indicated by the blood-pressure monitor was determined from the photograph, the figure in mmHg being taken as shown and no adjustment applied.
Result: 68 mmHg
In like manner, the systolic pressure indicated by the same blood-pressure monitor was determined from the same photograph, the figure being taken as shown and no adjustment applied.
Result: 93 mmHg
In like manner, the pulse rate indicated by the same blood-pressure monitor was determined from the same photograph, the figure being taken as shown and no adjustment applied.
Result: 102 bpm
